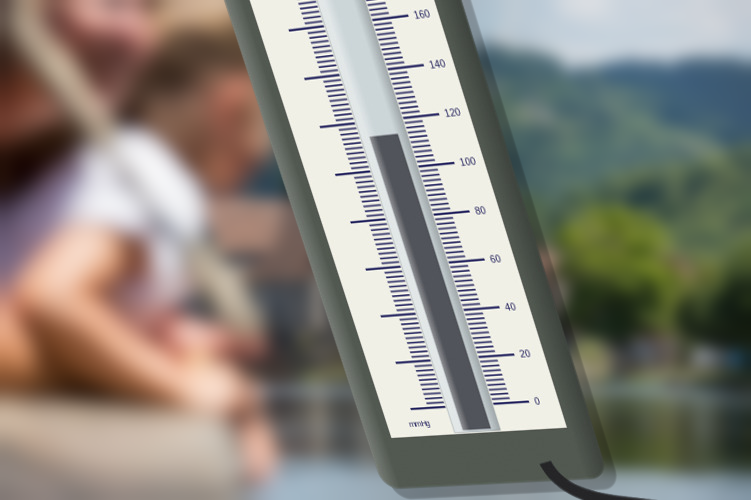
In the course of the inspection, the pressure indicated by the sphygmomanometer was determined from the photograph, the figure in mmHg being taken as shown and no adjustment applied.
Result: 114 mmHg
